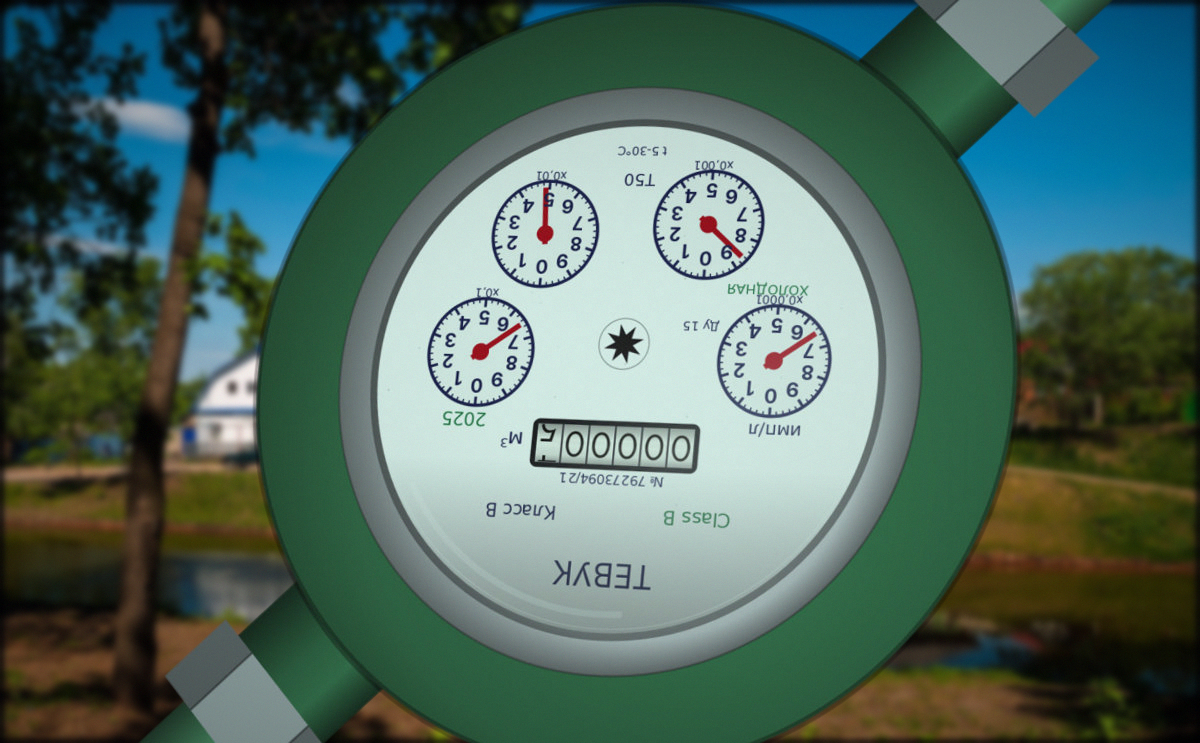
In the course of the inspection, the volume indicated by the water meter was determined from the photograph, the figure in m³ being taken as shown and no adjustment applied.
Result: 4.6486 m³
